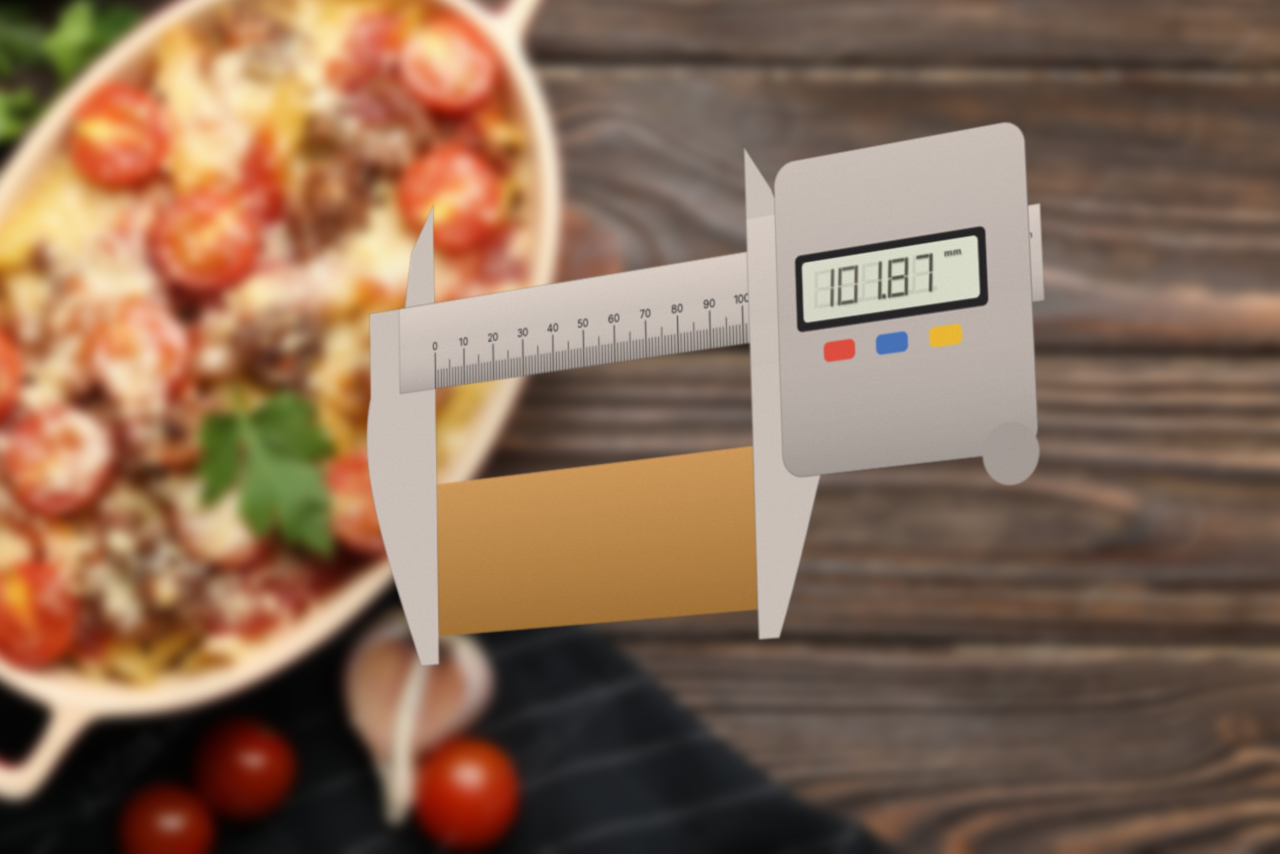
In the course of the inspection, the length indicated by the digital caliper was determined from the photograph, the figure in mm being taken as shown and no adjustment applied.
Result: 101.87 mm
